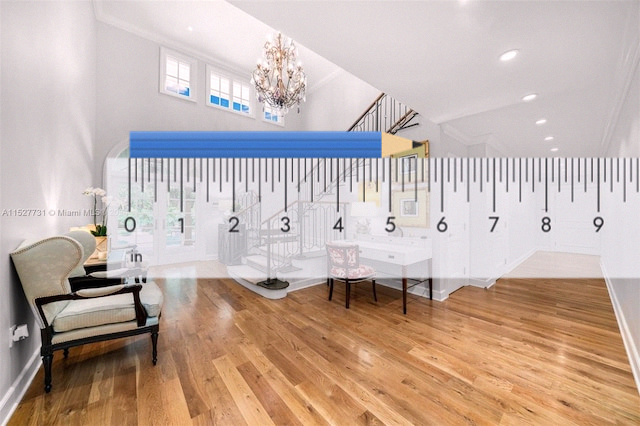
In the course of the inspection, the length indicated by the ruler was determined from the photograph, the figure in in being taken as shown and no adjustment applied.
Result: 5.625 in
